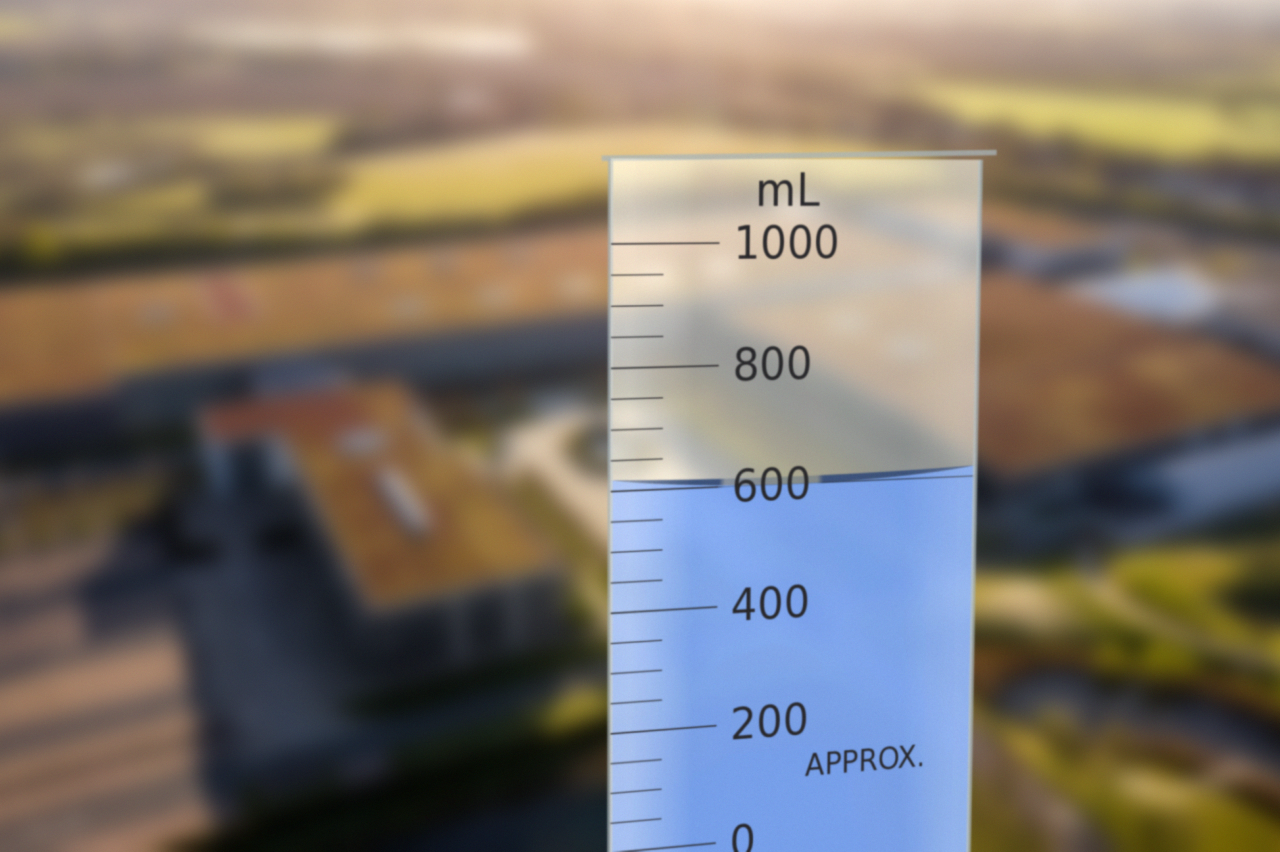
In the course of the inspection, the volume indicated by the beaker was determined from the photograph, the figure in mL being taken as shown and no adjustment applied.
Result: 600 mL
